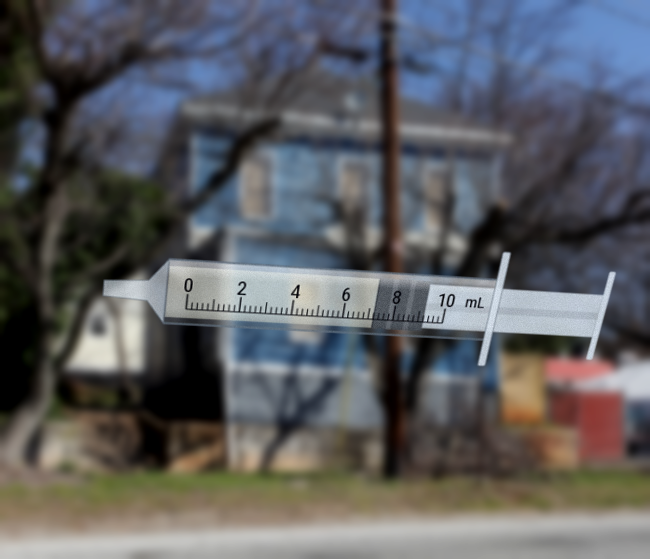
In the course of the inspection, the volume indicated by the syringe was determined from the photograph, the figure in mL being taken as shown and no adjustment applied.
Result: 7.2 mL
